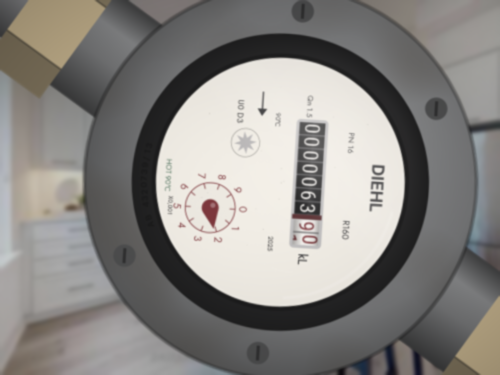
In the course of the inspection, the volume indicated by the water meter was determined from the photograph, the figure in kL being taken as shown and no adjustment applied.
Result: 63.902 kL
